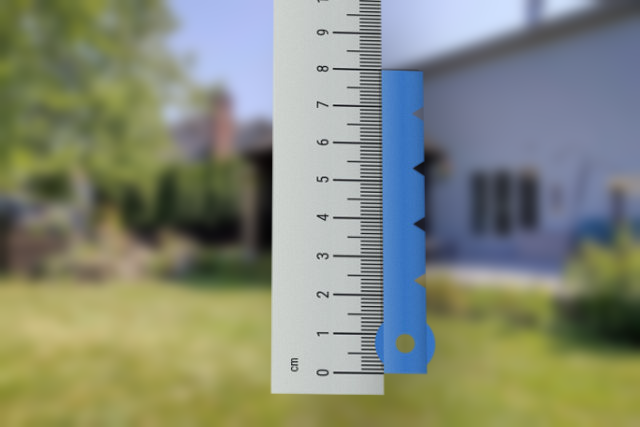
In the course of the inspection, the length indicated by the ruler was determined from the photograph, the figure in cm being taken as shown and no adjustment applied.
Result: 8 cm
